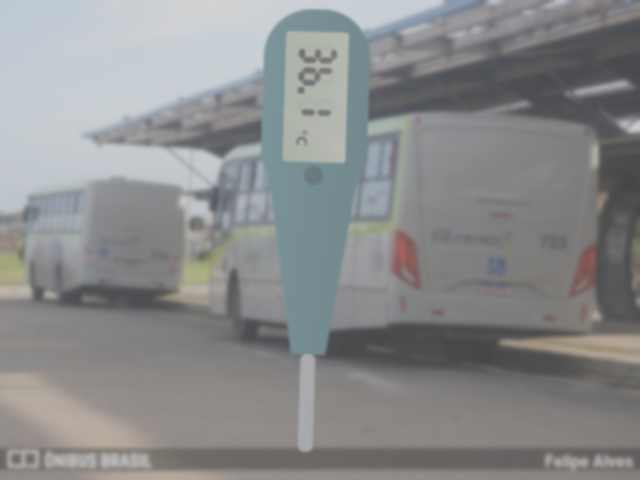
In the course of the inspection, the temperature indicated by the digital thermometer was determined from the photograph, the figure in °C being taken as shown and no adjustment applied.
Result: 36.1 °C
